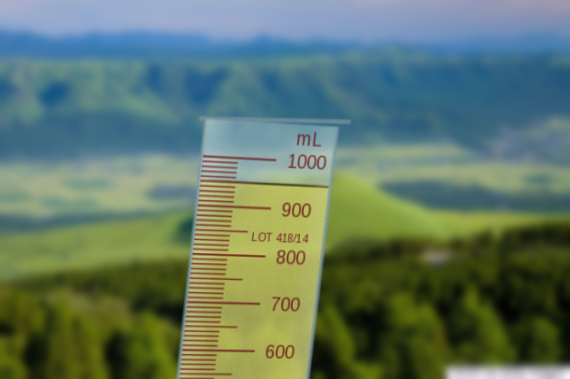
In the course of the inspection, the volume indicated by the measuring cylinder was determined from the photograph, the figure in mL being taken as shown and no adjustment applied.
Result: 950 mL
